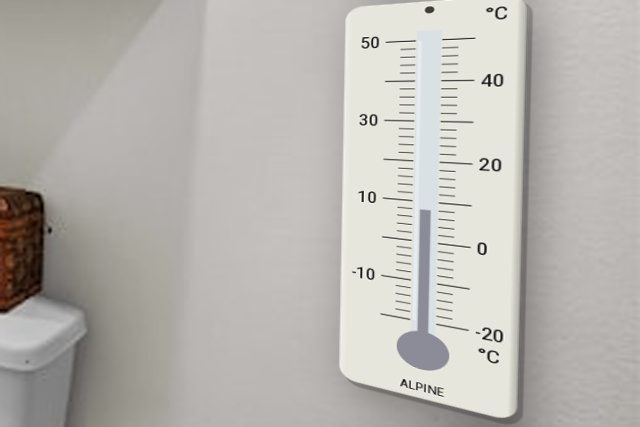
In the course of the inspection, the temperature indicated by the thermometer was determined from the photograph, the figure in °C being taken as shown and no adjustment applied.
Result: 8 °C
